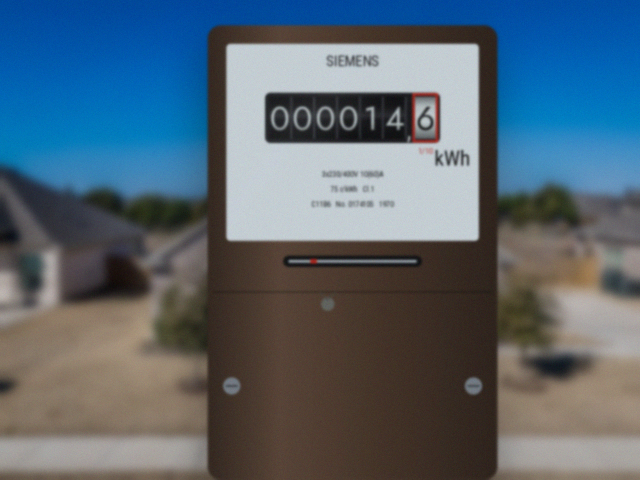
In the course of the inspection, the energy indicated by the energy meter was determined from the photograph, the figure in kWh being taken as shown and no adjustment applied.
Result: 14.6 kWh
